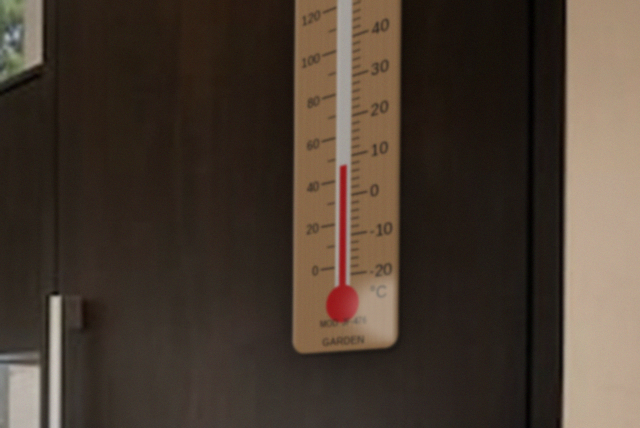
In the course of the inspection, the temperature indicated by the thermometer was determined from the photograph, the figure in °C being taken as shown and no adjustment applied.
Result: 8 °C
